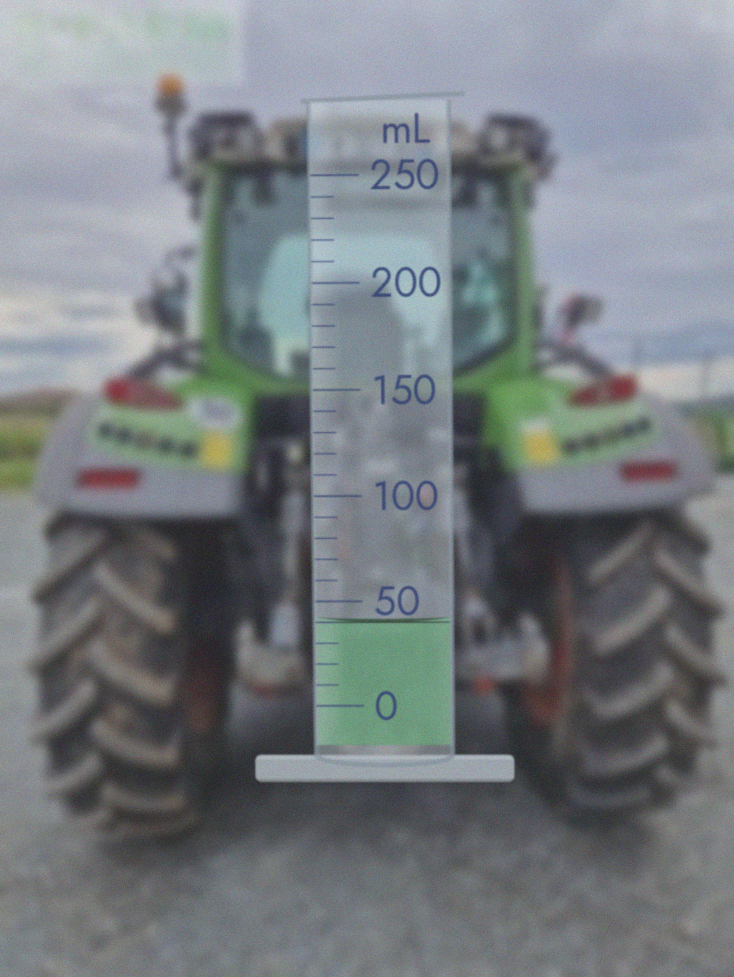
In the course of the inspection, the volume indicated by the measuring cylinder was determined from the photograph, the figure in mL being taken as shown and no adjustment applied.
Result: 40 mL
